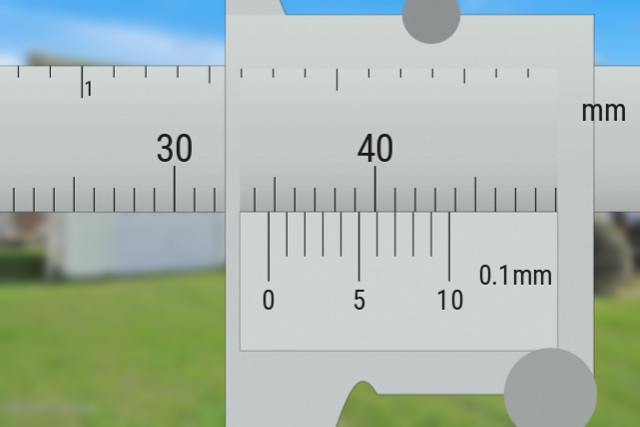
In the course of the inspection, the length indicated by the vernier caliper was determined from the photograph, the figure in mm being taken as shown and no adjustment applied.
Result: 34.7 mm
